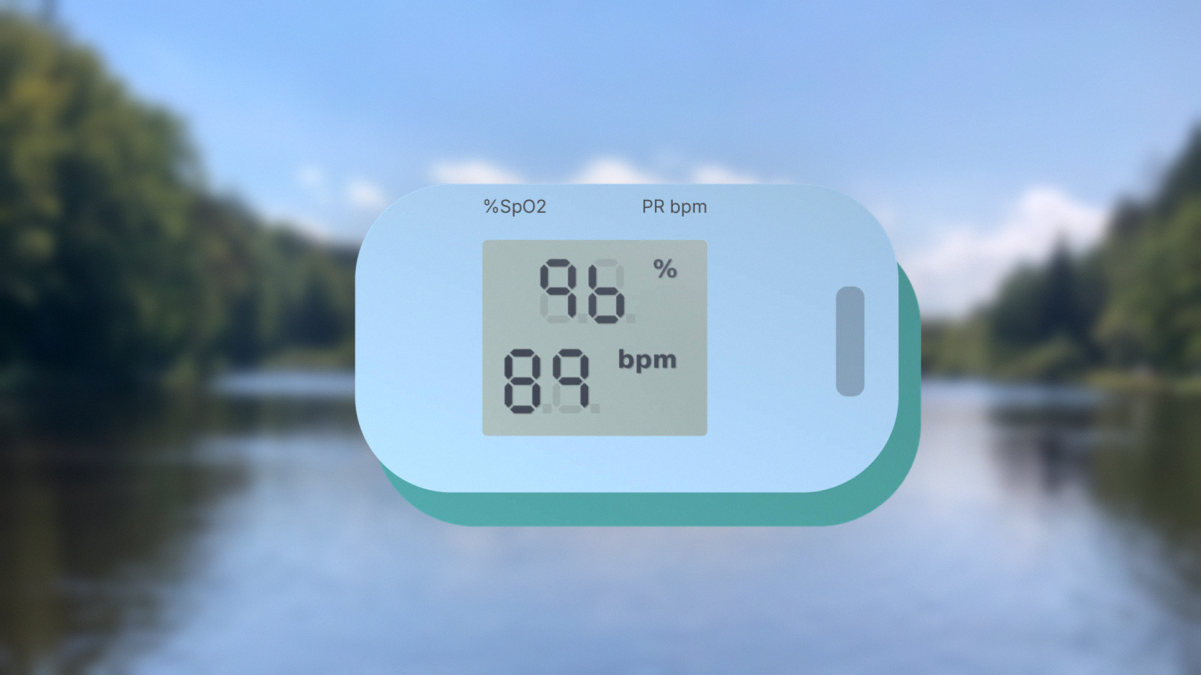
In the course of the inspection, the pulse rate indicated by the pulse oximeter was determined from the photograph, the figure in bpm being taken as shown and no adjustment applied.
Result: 89 bpm
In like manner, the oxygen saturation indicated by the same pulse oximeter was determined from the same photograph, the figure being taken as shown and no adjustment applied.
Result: 96 %
